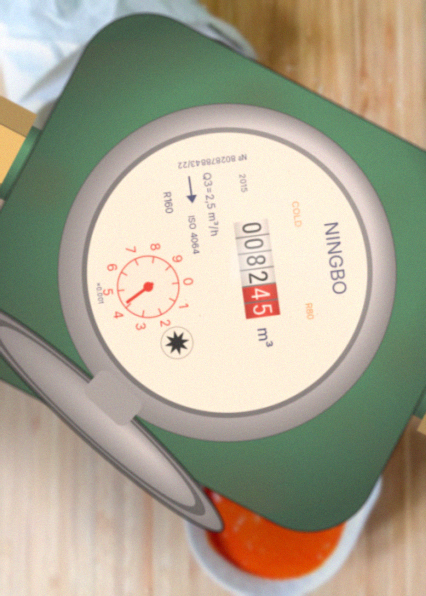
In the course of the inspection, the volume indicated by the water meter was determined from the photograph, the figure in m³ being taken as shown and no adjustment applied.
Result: 82.454 m³
